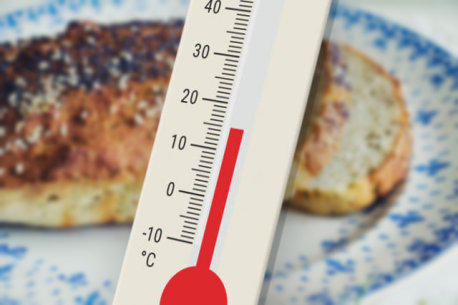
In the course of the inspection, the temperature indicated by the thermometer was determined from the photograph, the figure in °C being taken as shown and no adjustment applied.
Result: 15 °C
